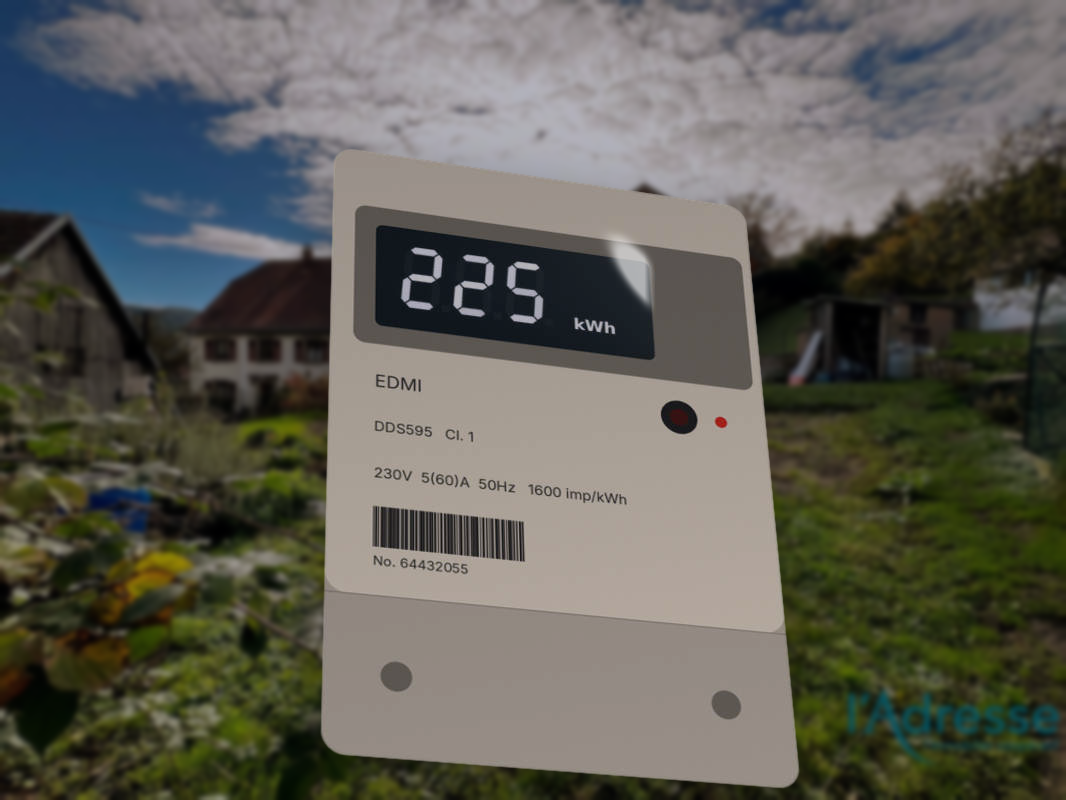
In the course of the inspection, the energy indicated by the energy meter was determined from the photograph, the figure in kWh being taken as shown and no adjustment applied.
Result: 225 kWh
